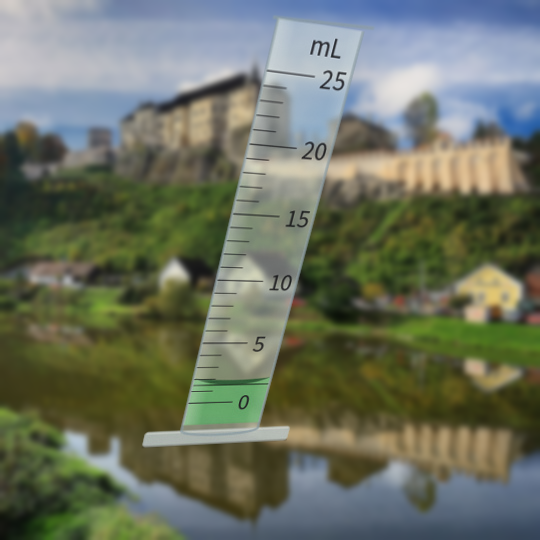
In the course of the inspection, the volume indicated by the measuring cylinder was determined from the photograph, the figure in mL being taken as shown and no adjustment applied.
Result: 1.5 mL
